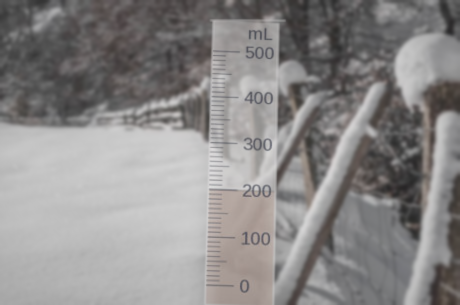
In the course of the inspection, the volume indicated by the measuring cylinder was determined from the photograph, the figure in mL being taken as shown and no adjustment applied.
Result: 200 mL
